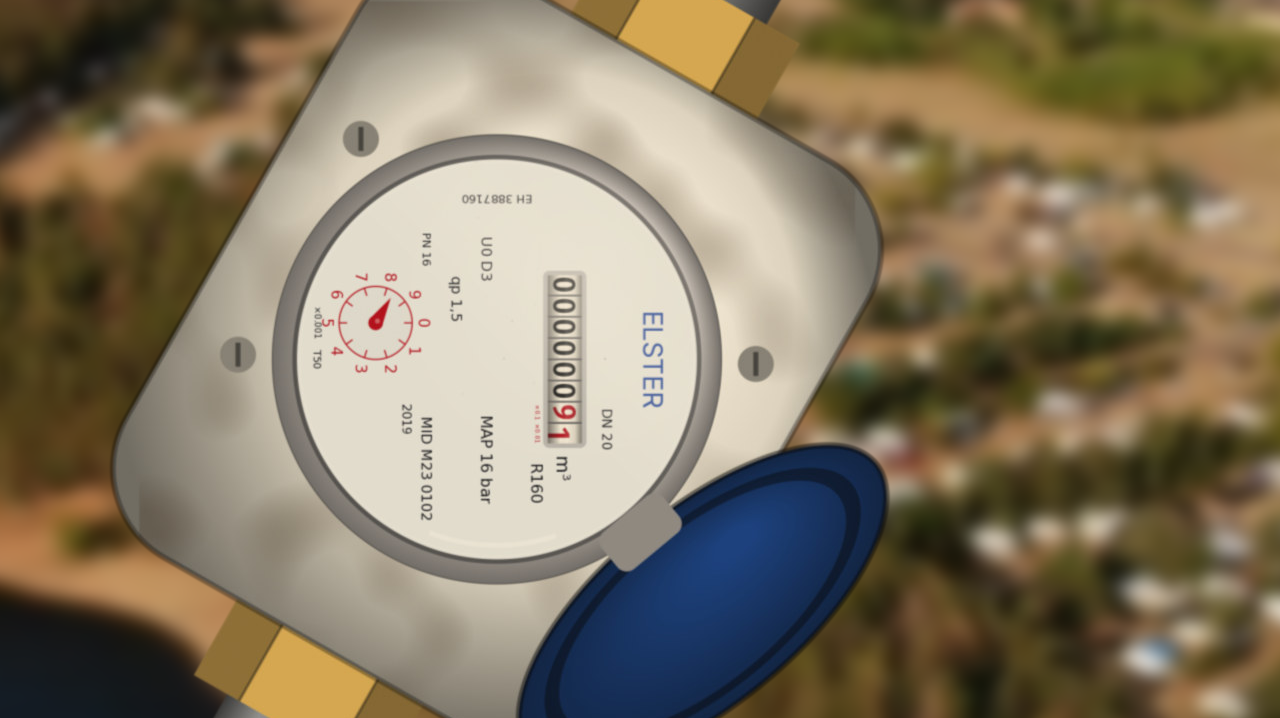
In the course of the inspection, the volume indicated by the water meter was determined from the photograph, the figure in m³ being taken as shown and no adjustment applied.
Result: 0.908 m³
